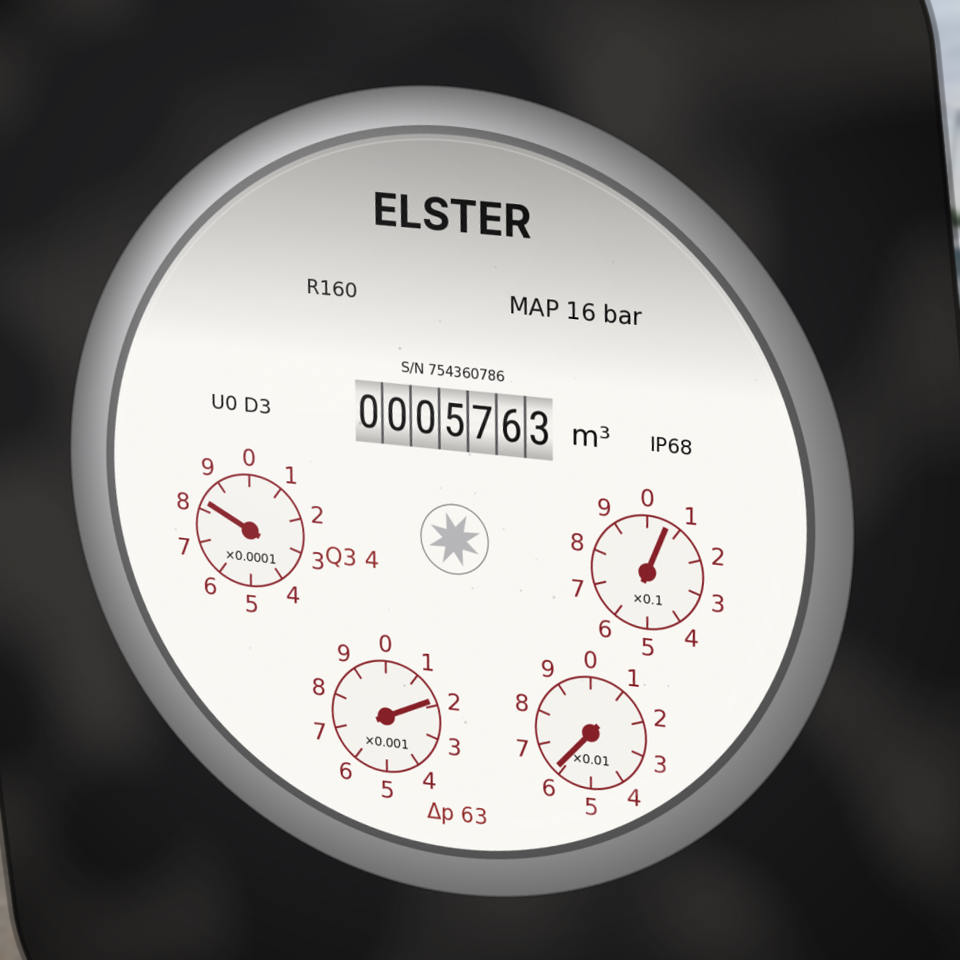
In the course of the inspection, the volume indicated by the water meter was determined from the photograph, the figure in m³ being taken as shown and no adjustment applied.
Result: 5763.0618 m³
